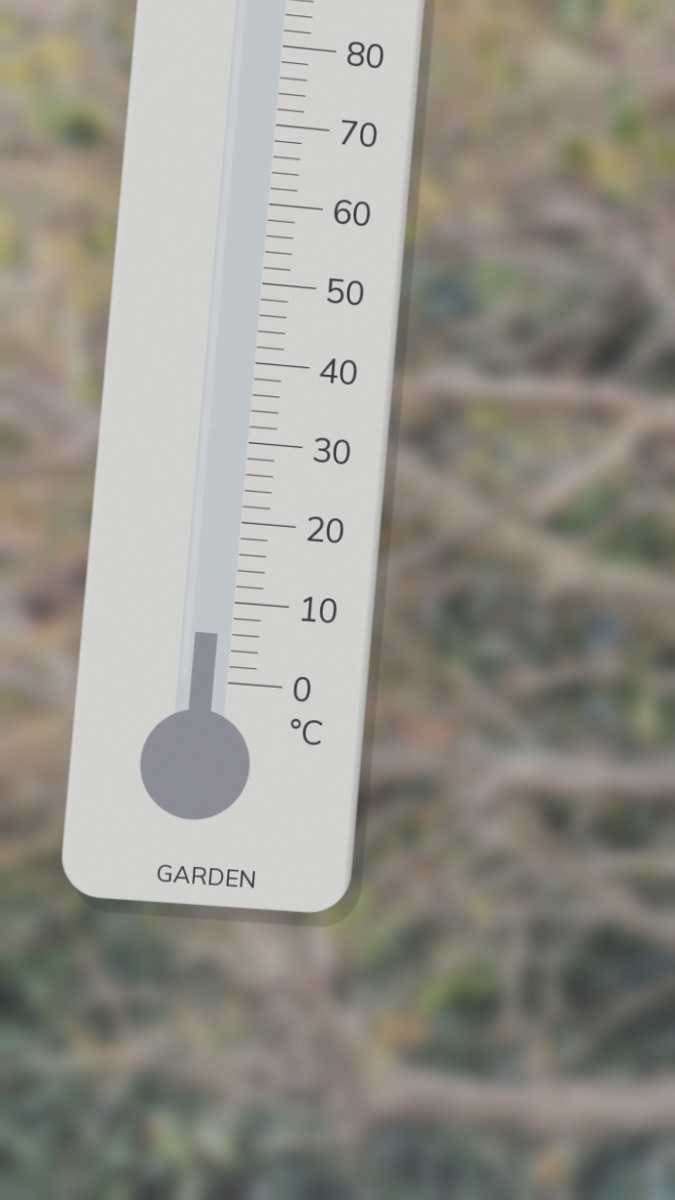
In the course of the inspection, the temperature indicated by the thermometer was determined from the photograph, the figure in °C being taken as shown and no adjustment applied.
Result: 6 °C
